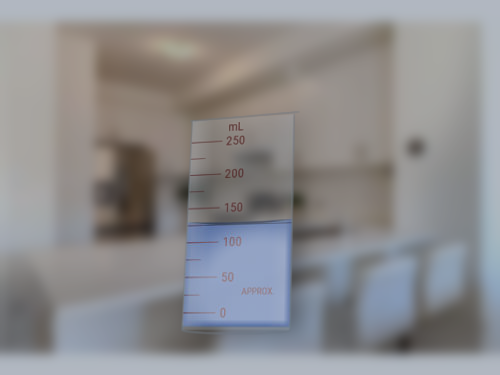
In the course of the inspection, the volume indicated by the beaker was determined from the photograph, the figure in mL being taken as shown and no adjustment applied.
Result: 125 mL
